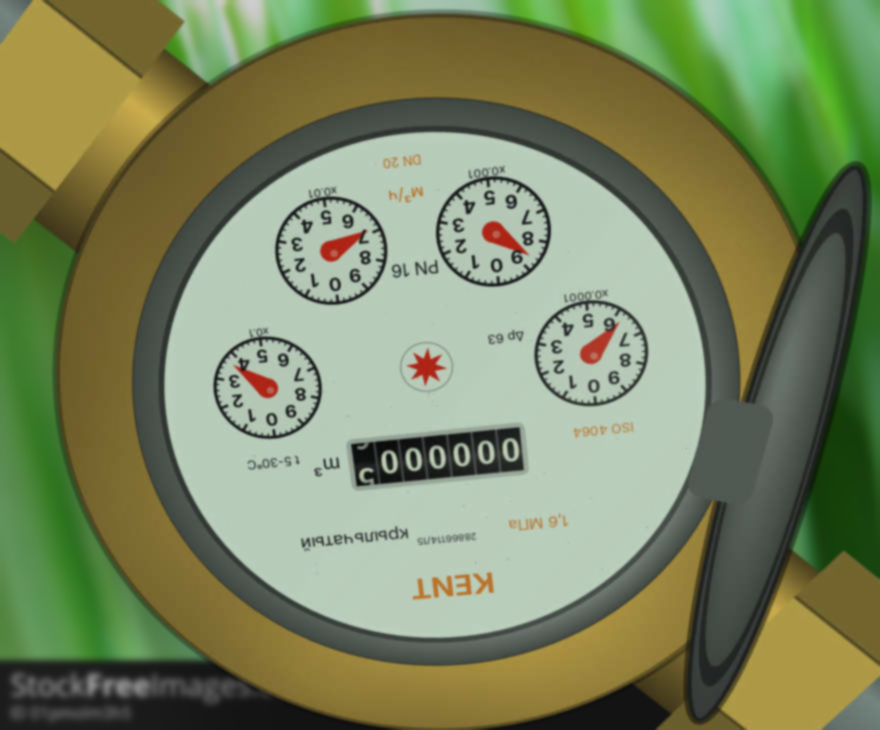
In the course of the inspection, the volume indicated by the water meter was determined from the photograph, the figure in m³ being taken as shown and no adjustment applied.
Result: 5.3686 m³
